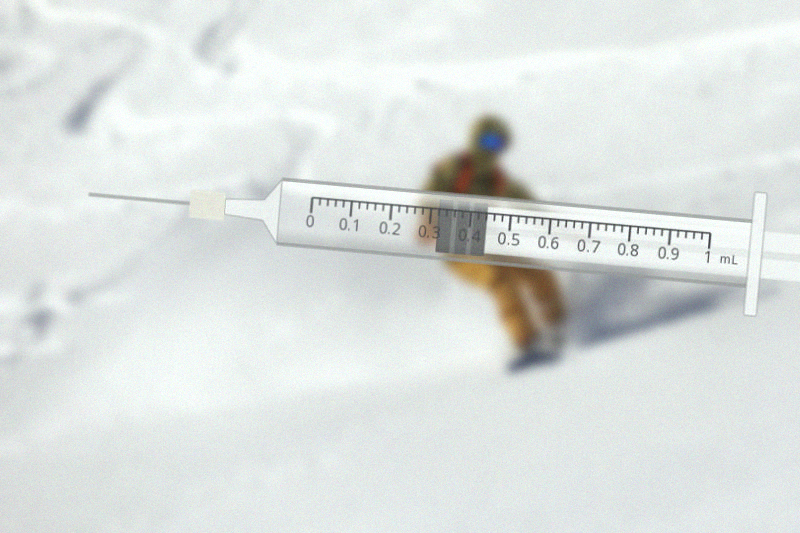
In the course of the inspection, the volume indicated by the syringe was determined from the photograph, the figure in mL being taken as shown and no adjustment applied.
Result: 0.32 mL
